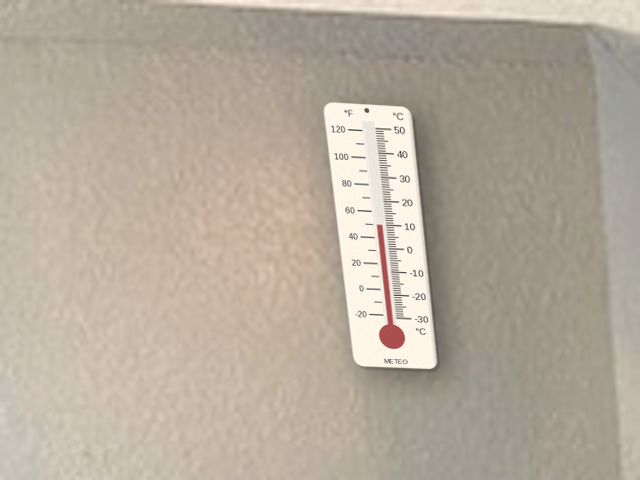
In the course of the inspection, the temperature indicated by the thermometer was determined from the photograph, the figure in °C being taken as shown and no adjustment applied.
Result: 10 °C
